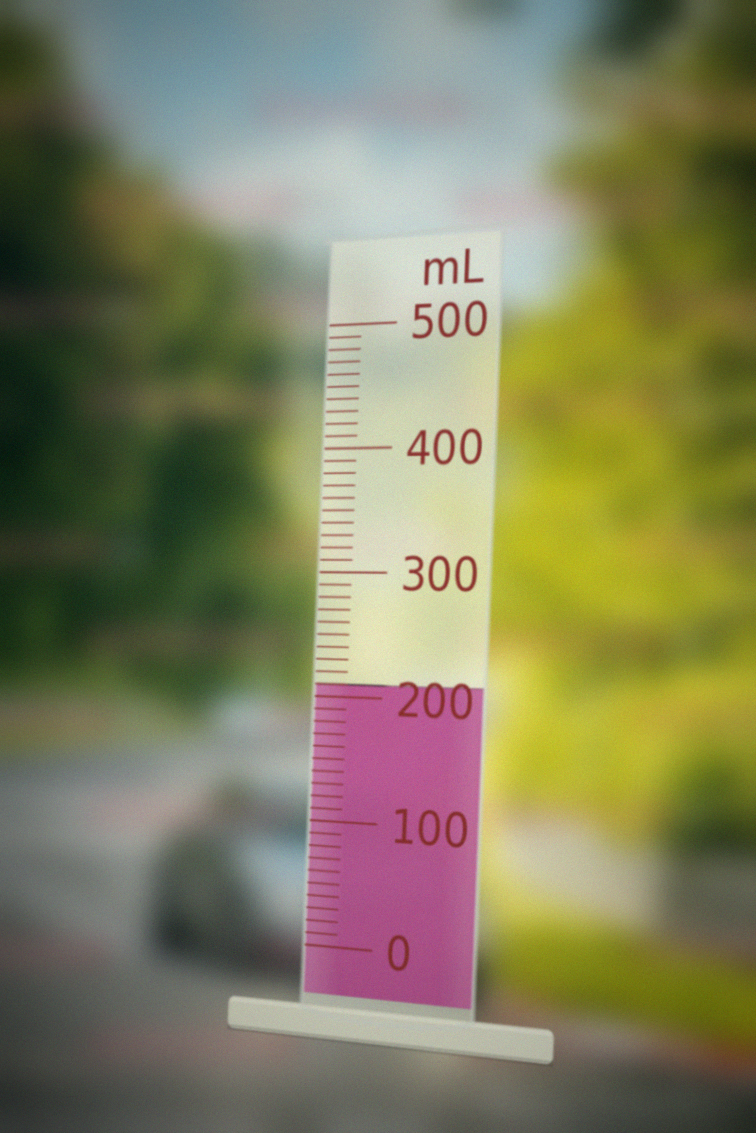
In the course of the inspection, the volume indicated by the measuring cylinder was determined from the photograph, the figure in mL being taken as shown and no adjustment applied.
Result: 210 mL
